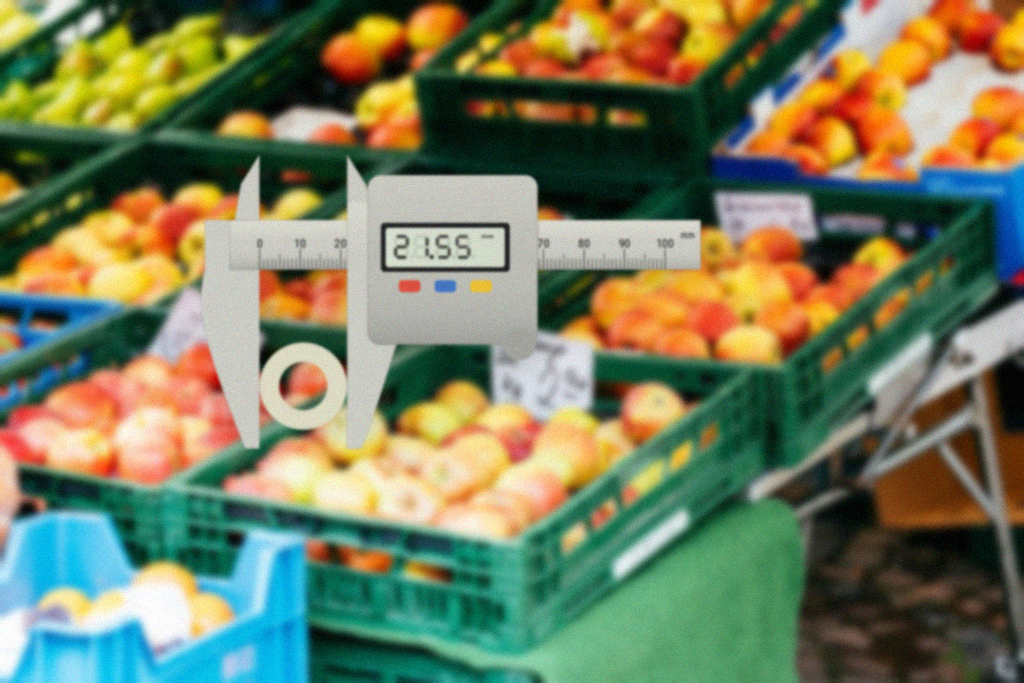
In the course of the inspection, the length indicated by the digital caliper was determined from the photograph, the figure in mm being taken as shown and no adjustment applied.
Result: 21.55 mm
